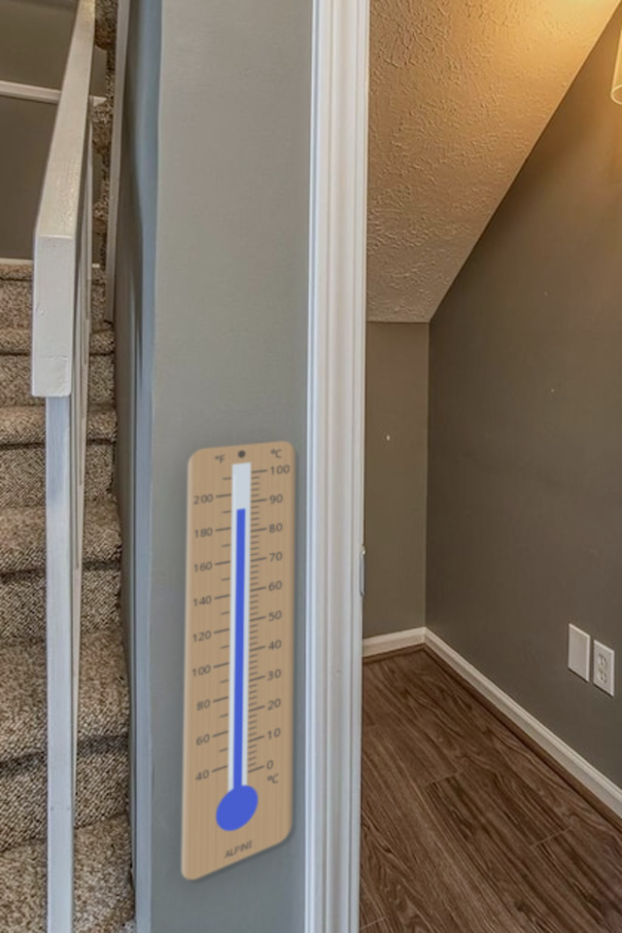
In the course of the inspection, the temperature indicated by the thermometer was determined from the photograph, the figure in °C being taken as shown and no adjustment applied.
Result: 88 °C
